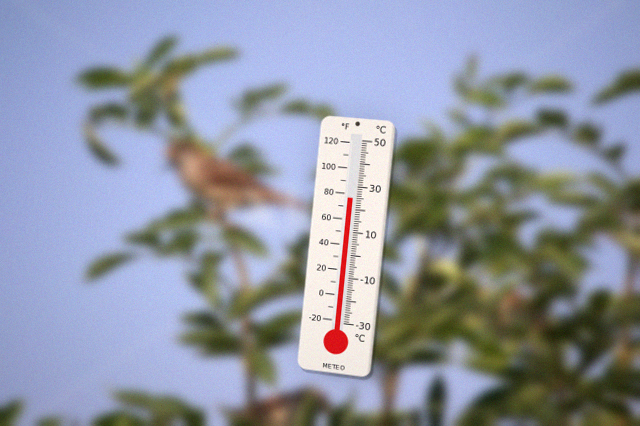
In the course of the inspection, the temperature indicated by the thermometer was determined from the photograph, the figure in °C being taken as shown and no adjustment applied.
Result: 25 °C
